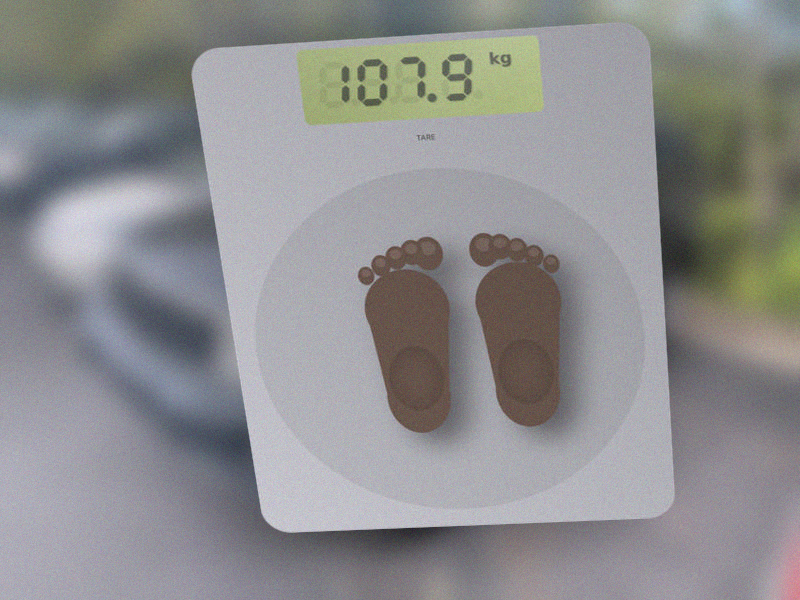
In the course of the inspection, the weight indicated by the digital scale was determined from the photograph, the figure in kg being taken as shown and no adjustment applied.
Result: 107.9 kg
